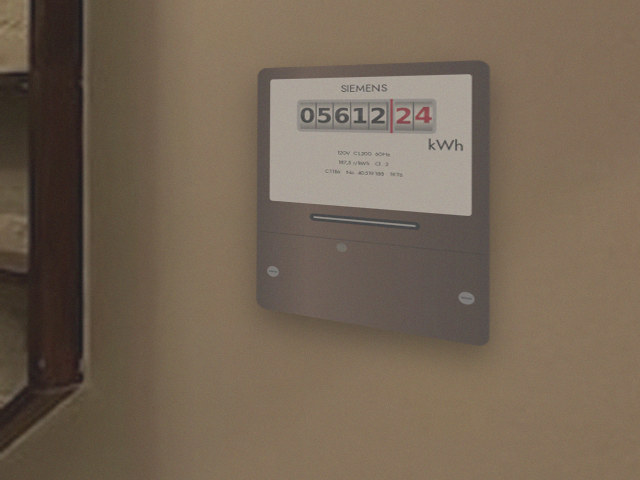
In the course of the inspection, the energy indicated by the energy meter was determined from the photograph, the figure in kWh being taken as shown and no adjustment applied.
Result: 5612.24 kWh
